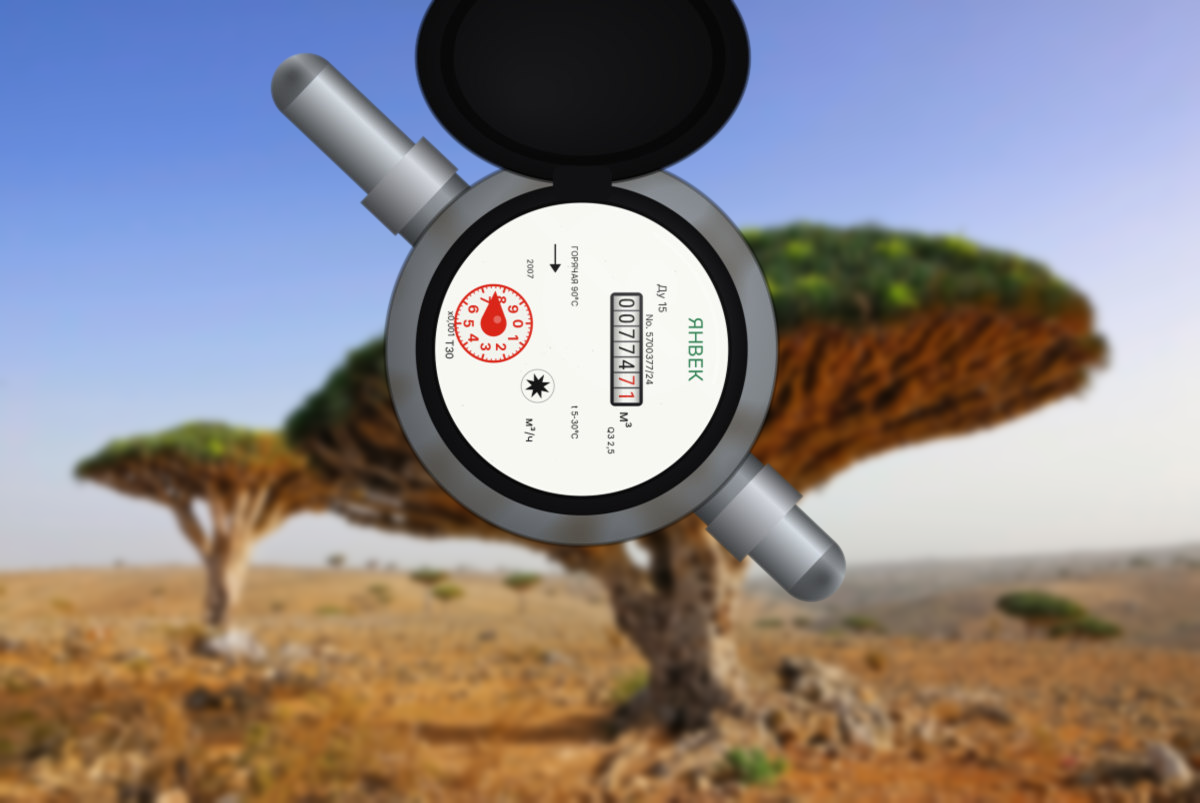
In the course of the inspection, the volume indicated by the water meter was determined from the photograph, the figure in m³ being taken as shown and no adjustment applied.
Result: 774.717 m³
